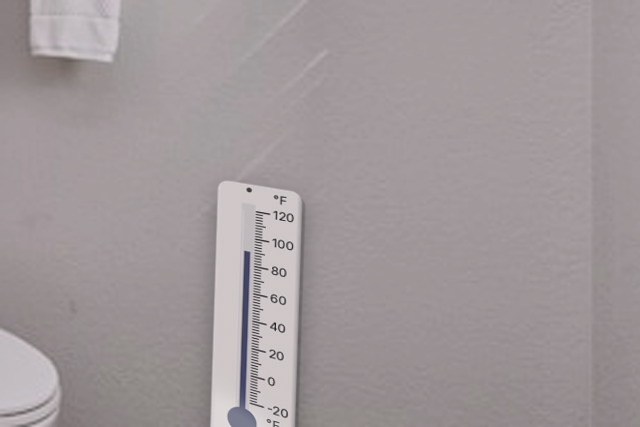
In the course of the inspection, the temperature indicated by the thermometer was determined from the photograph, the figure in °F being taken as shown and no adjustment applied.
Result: 90 °F
